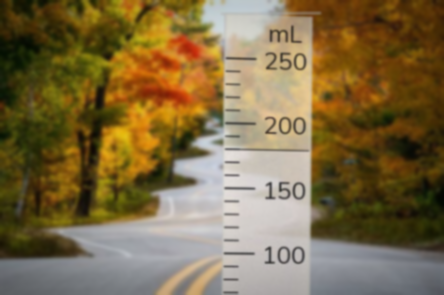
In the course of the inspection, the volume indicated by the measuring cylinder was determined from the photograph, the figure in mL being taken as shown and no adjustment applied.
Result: 180 mL
